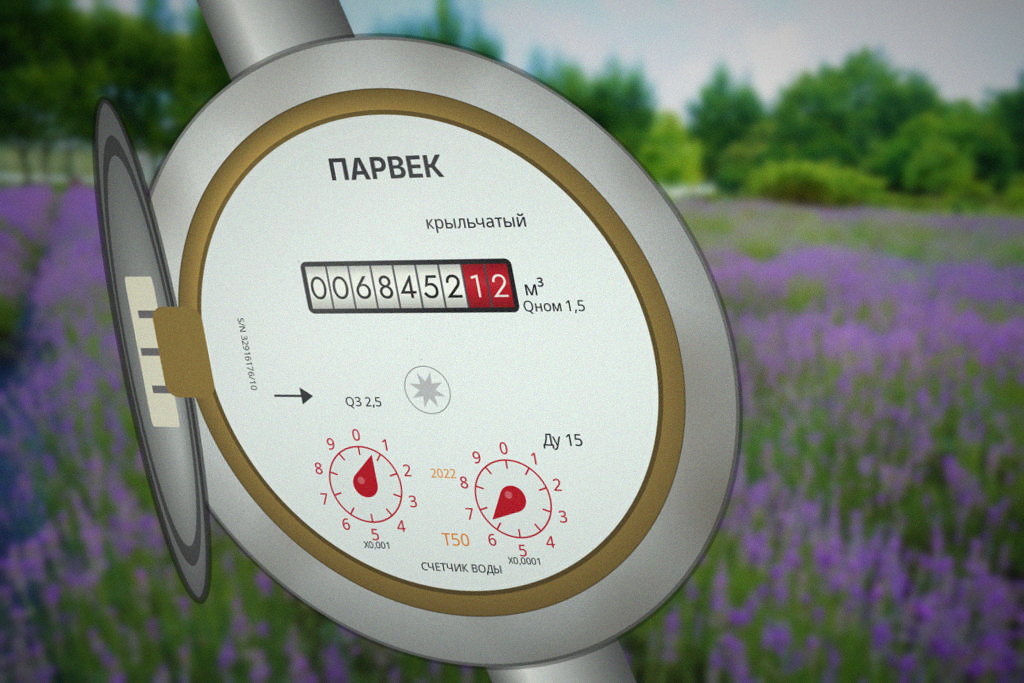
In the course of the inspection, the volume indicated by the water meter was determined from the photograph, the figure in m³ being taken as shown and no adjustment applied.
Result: 68452.1206 m³
